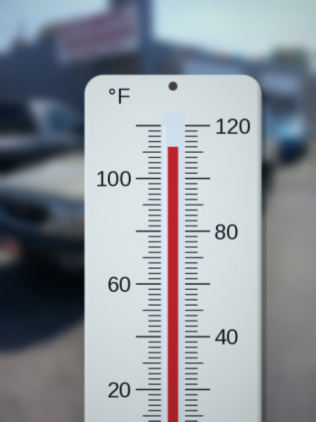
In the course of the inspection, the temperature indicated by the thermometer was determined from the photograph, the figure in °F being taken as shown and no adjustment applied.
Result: 112 °F
